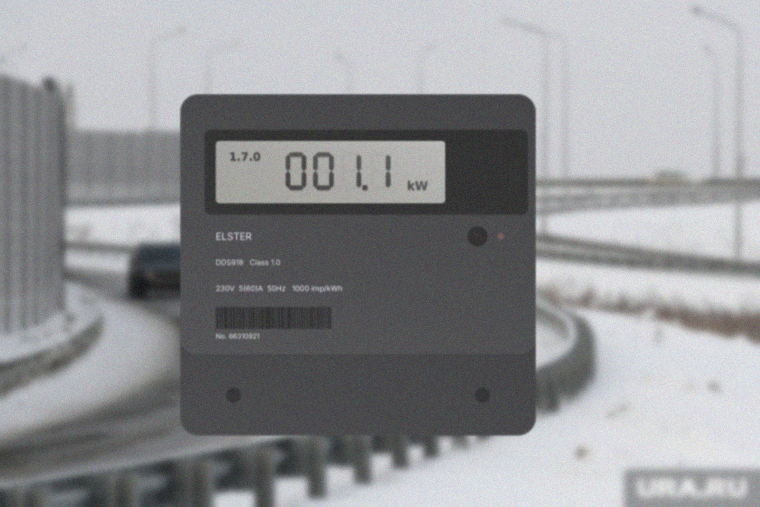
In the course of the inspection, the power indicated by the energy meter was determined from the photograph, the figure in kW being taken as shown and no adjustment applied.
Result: 1.1 kW
